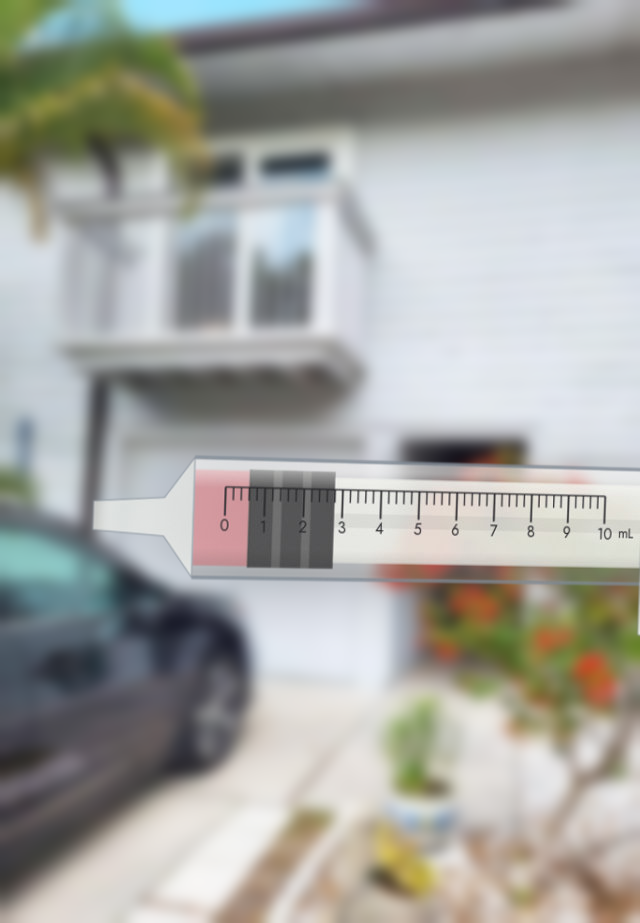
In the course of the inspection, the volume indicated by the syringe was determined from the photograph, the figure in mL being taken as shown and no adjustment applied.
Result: 0.6 mL
